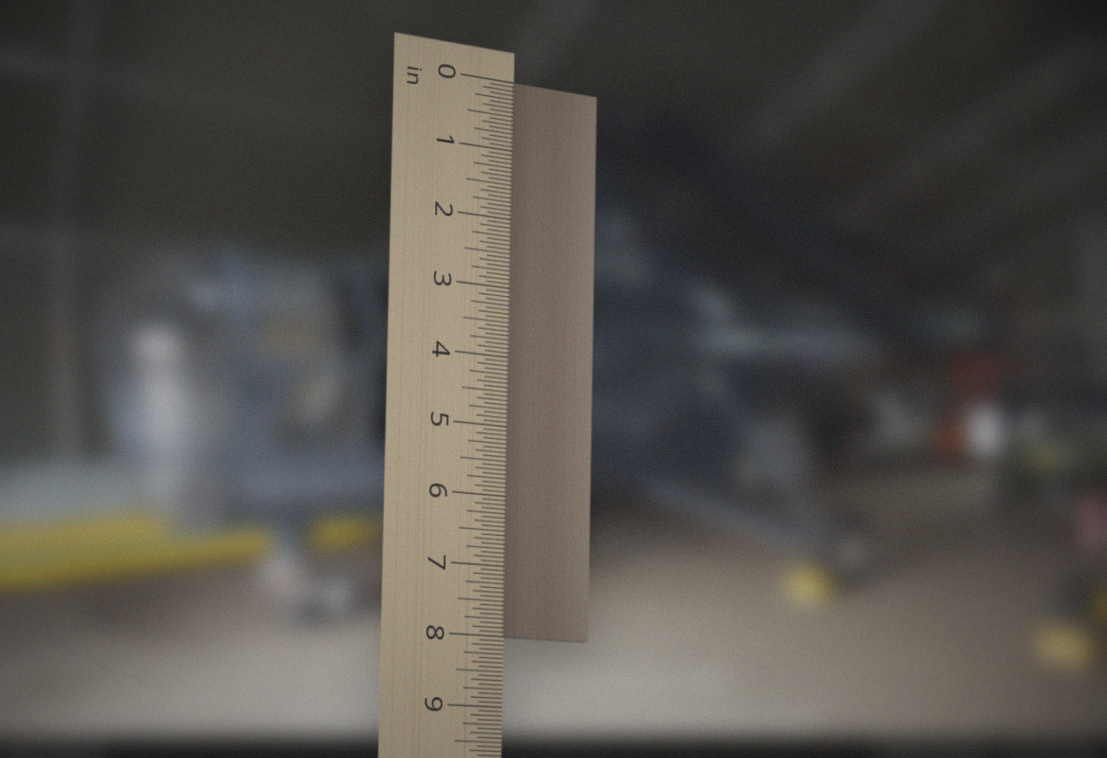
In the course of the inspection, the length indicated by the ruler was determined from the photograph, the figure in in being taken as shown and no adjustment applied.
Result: 8 in
